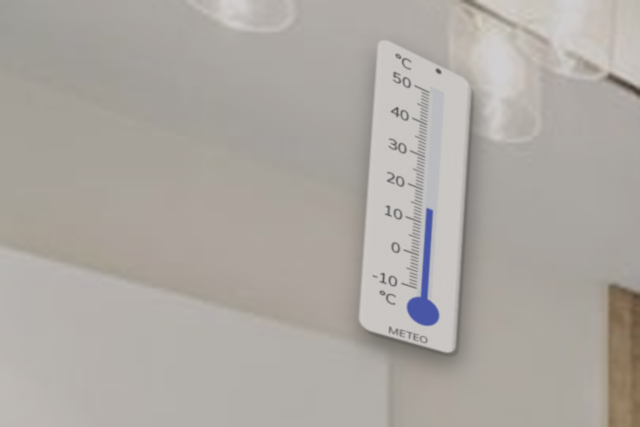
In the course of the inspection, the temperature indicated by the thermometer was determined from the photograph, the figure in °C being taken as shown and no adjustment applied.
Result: 15 °C
